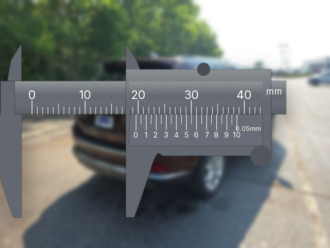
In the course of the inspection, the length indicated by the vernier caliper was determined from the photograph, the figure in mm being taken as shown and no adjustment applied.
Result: 19.6 mm
